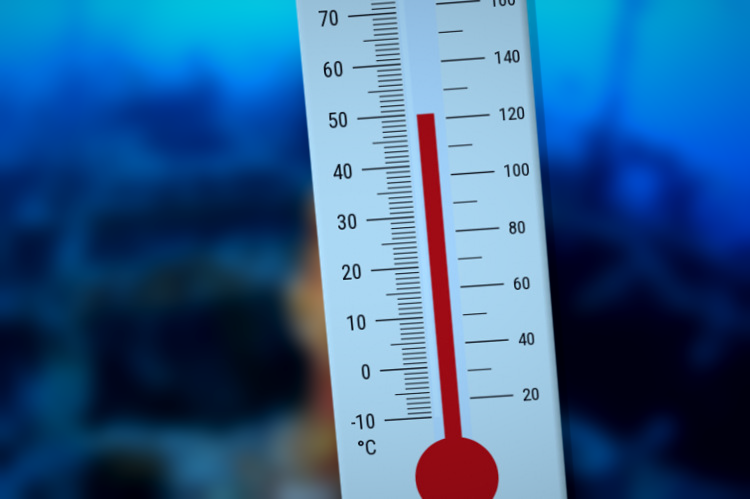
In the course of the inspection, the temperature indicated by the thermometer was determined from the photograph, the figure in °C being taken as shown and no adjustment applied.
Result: 50 °C
